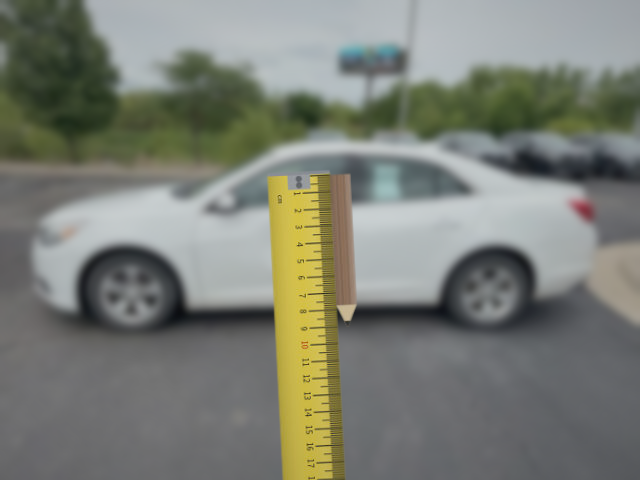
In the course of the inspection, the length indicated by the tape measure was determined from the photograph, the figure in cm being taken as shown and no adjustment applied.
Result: 9 cm
